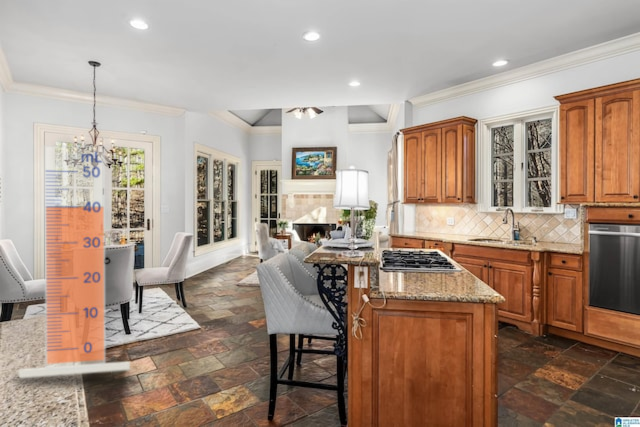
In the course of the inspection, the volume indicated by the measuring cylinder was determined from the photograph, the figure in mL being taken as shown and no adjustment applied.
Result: 40 mL
